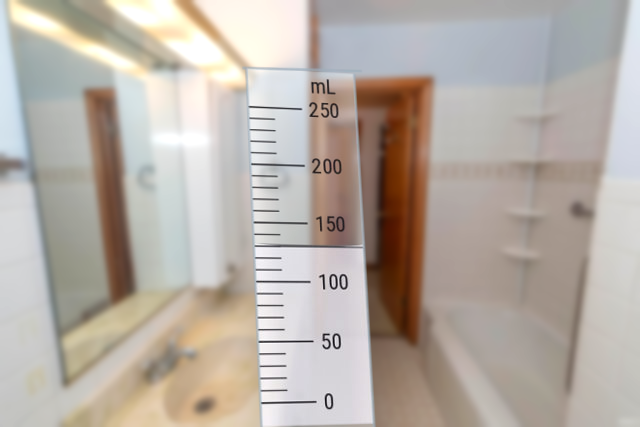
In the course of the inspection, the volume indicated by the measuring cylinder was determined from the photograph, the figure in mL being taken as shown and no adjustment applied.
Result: 130 mL
